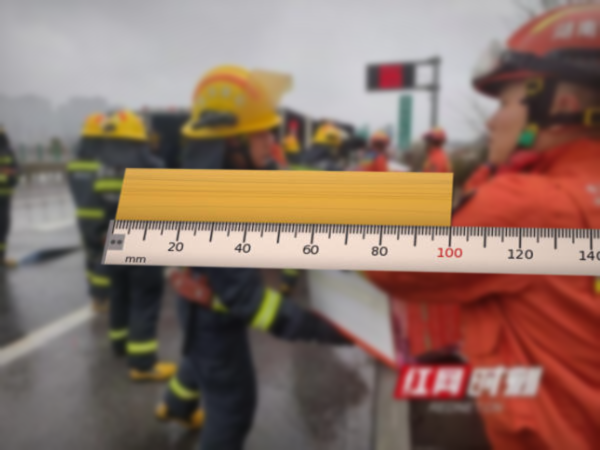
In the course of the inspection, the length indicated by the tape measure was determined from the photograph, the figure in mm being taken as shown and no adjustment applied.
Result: 100 mm
